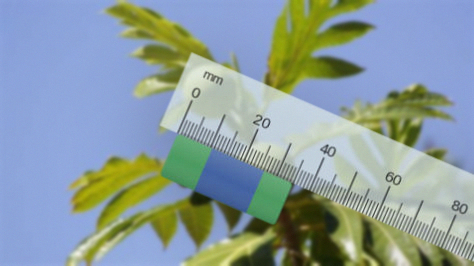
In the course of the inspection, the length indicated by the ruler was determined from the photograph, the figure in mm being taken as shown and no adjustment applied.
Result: 35 mm
